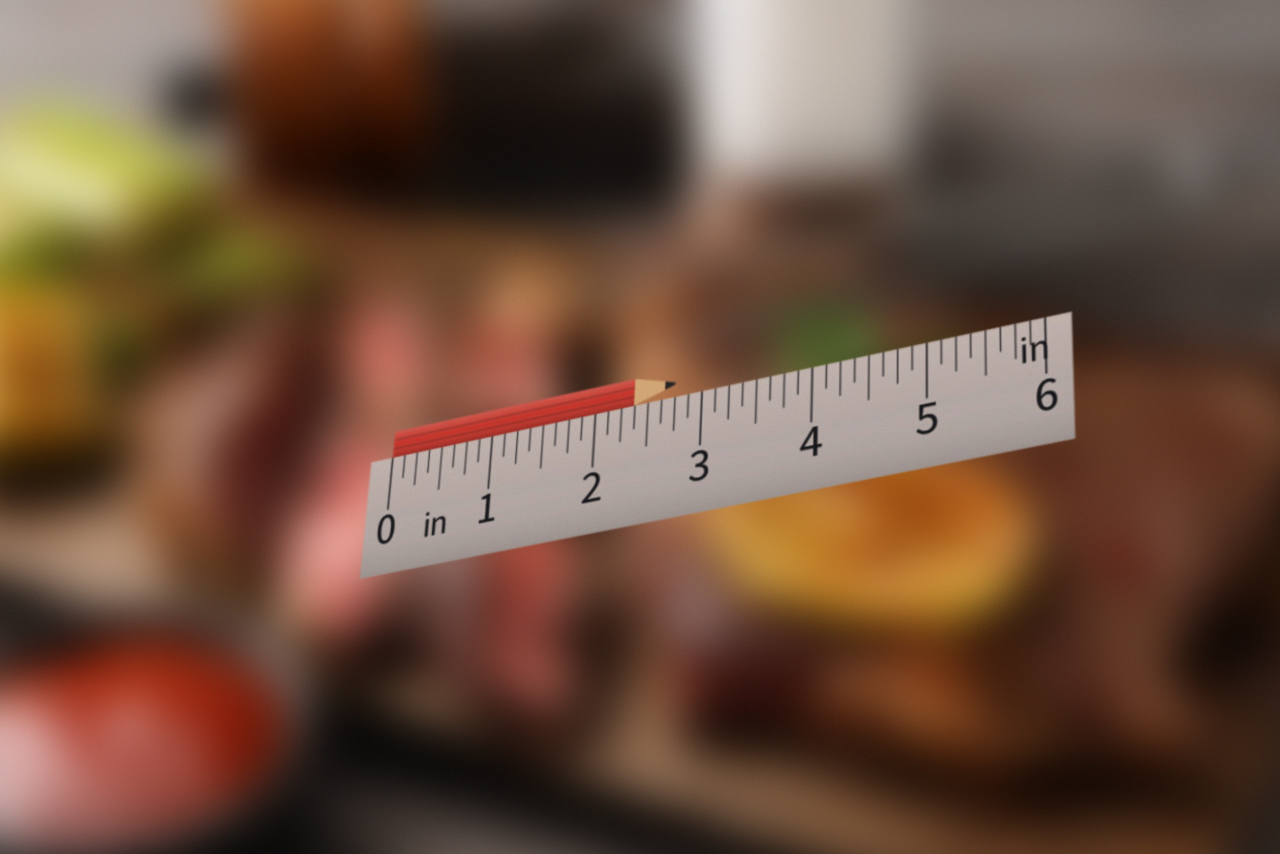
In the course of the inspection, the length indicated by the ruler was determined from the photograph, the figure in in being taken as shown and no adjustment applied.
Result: 2.75 in
